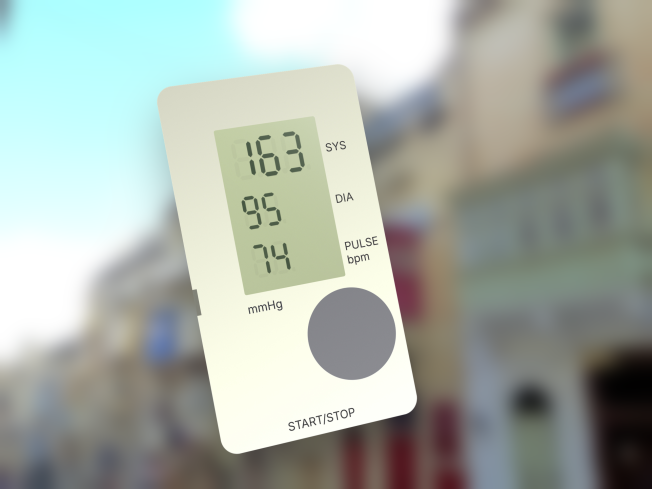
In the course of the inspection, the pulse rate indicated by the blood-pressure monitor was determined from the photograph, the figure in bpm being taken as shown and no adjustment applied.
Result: 74 bpm
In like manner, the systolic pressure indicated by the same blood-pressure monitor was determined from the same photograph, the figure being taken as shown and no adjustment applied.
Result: 163 mmHg
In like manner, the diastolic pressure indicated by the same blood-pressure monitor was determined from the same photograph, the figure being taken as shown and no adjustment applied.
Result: 95 mmHg
